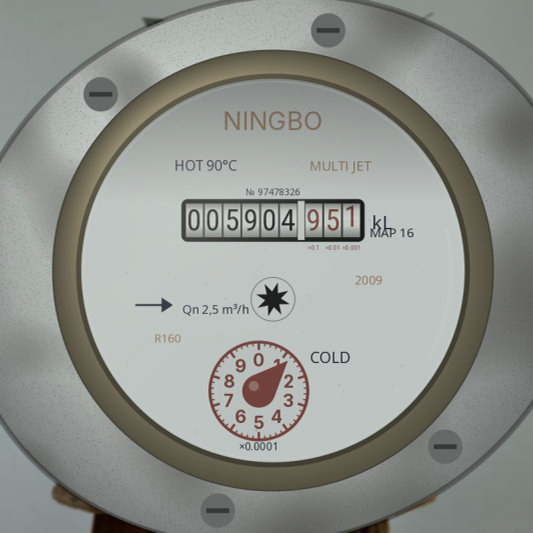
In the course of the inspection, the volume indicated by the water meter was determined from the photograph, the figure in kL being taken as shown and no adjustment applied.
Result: 5904.9511 kL
